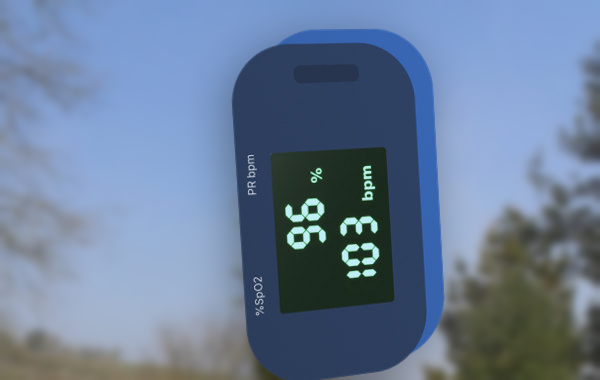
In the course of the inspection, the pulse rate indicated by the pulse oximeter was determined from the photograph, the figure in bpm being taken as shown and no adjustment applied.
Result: 103 bpm
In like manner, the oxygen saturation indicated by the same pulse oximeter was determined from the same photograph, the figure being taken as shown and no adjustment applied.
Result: 96 %
